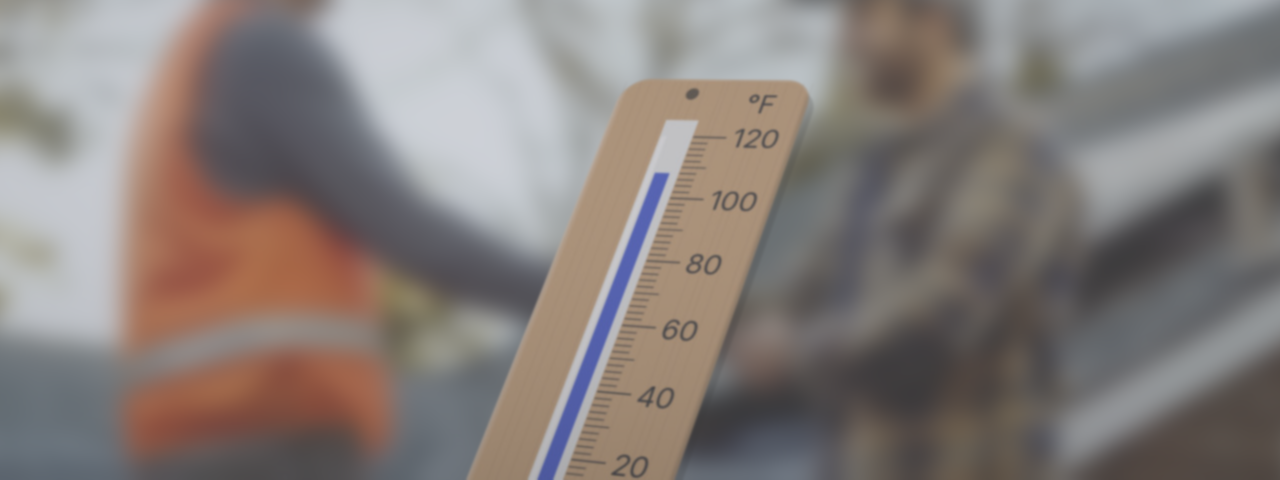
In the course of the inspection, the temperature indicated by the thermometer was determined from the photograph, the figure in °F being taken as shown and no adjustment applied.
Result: 108 °F
